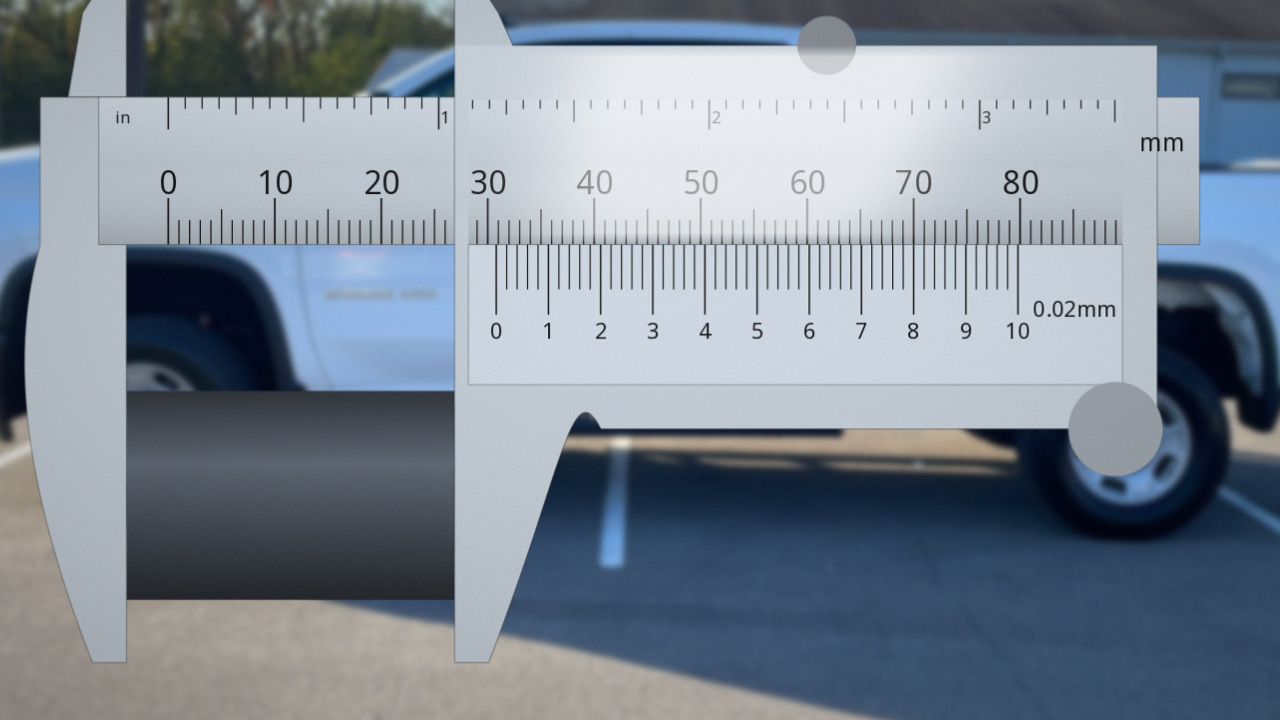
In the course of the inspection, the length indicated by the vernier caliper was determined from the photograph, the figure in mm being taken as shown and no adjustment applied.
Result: 30.8 mm
